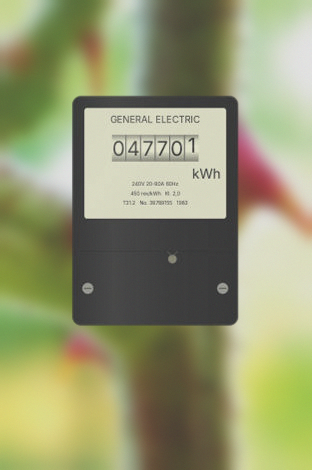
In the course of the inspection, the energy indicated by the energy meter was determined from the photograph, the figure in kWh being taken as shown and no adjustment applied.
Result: 47701 kWh
